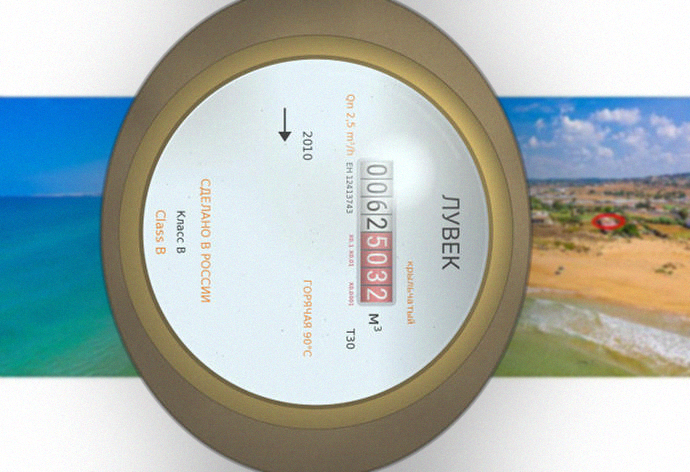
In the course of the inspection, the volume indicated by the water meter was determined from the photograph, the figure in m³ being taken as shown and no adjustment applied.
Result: 62.5032 m³
